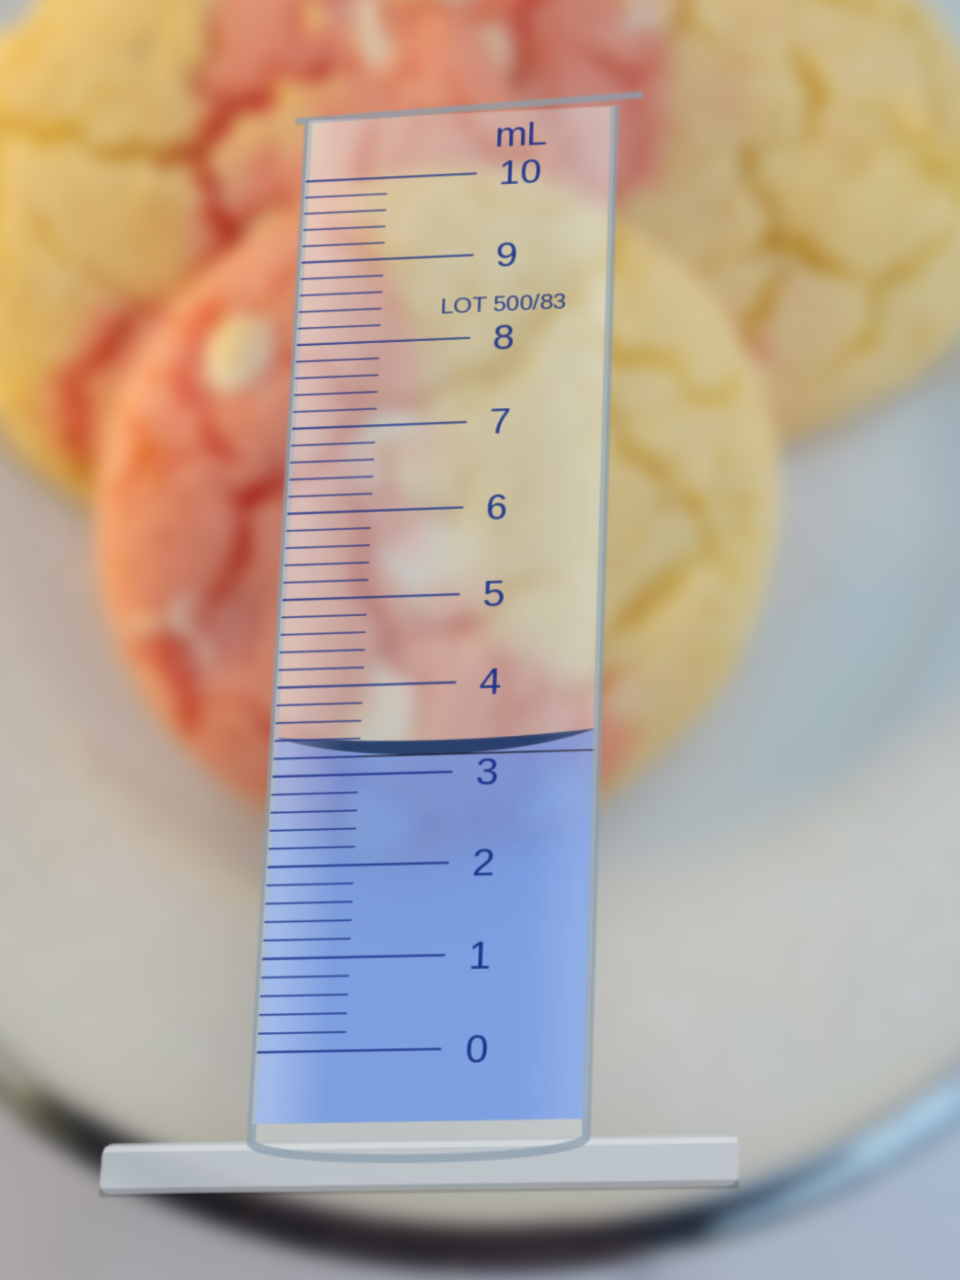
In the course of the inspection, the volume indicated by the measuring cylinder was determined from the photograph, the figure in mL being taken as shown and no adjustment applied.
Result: 3.2 mL
